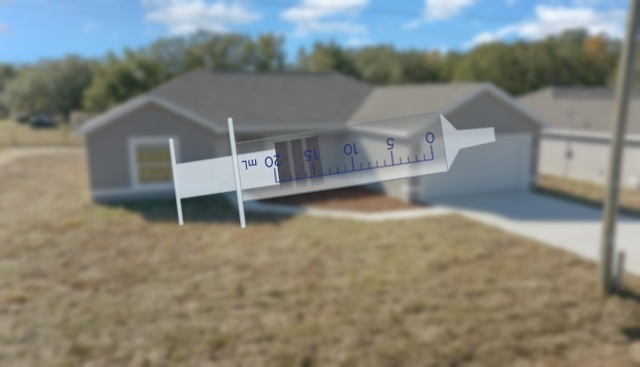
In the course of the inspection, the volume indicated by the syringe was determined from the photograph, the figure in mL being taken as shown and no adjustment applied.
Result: 14 mL
